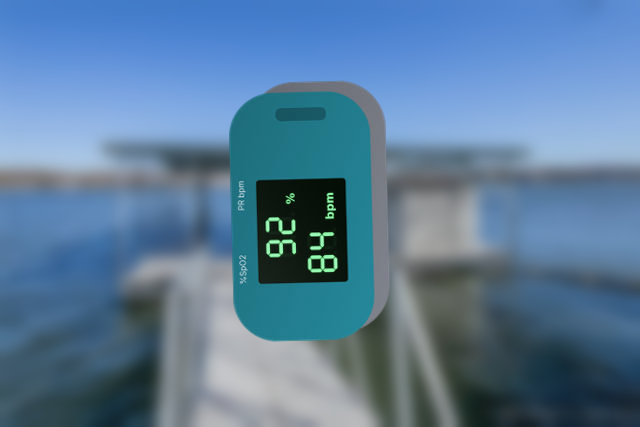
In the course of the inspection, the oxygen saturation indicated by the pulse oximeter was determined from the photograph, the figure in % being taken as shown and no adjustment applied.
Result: 92 %
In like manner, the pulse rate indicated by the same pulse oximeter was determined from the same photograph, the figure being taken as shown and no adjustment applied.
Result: 84 bpm
